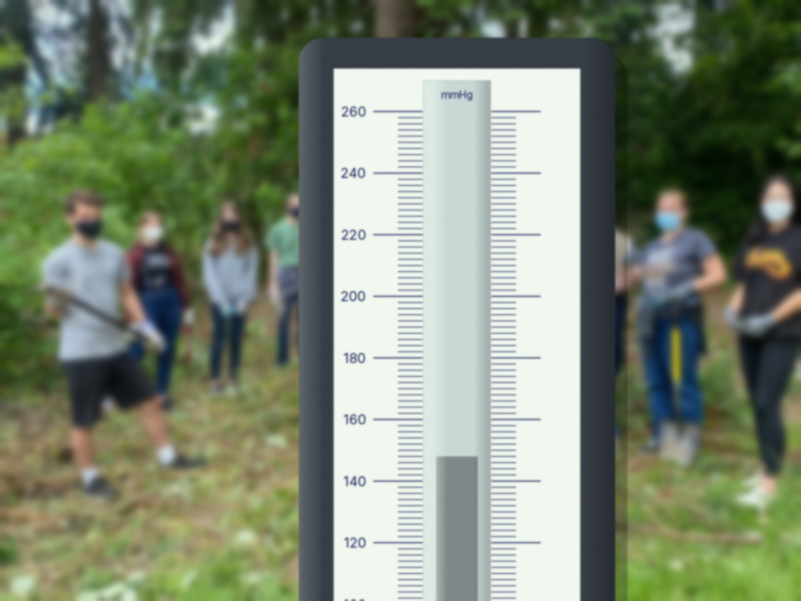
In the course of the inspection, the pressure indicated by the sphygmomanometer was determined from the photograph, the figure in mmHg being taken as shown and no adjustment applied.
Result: 148 mmHg
